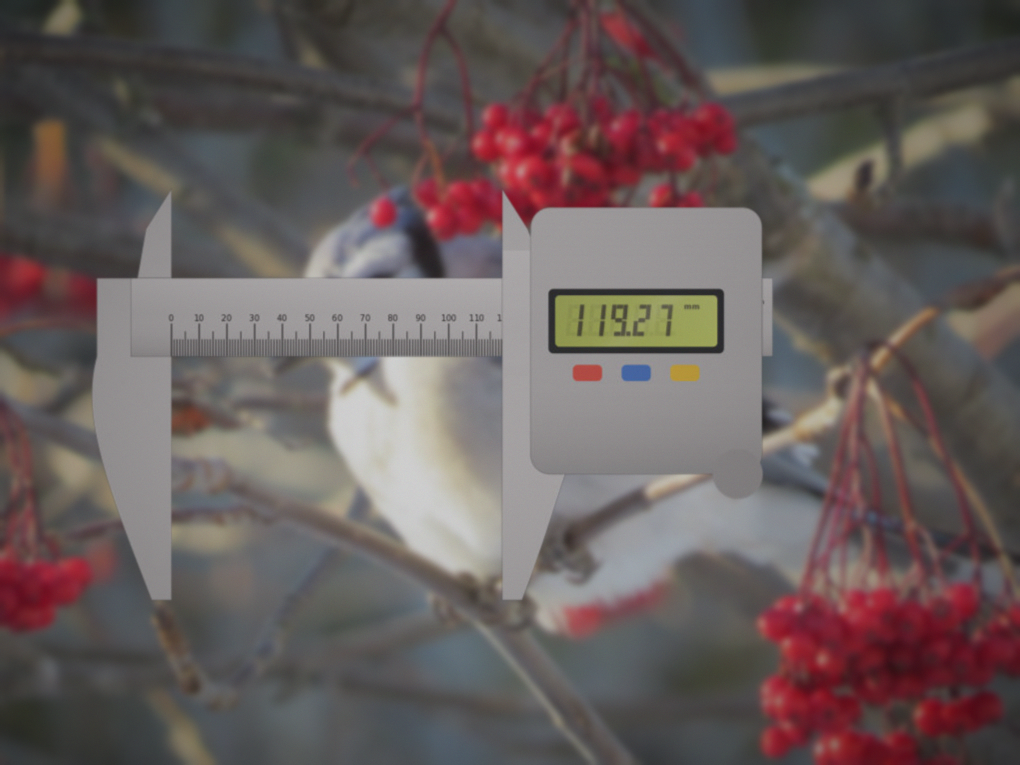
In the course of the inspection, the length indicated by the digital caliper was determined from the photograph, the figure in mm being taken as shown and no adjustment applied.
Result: 119.27 mm
